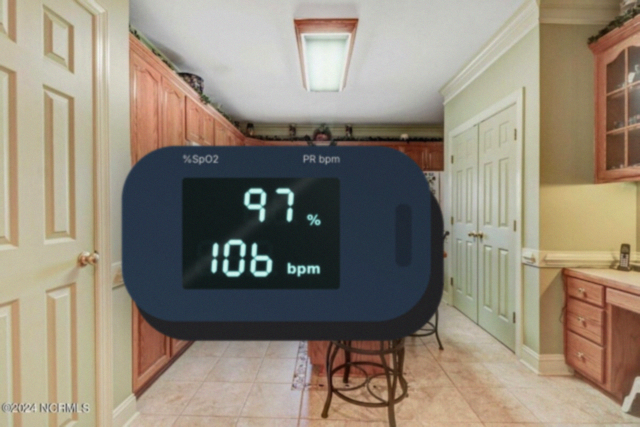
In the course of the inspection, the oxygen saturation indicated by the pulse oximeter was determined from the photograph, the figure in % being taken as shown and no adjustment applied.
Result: 97 %
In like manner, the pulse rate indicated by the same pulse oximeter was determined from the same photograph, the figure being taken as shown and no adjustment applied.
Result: 106 bpm
